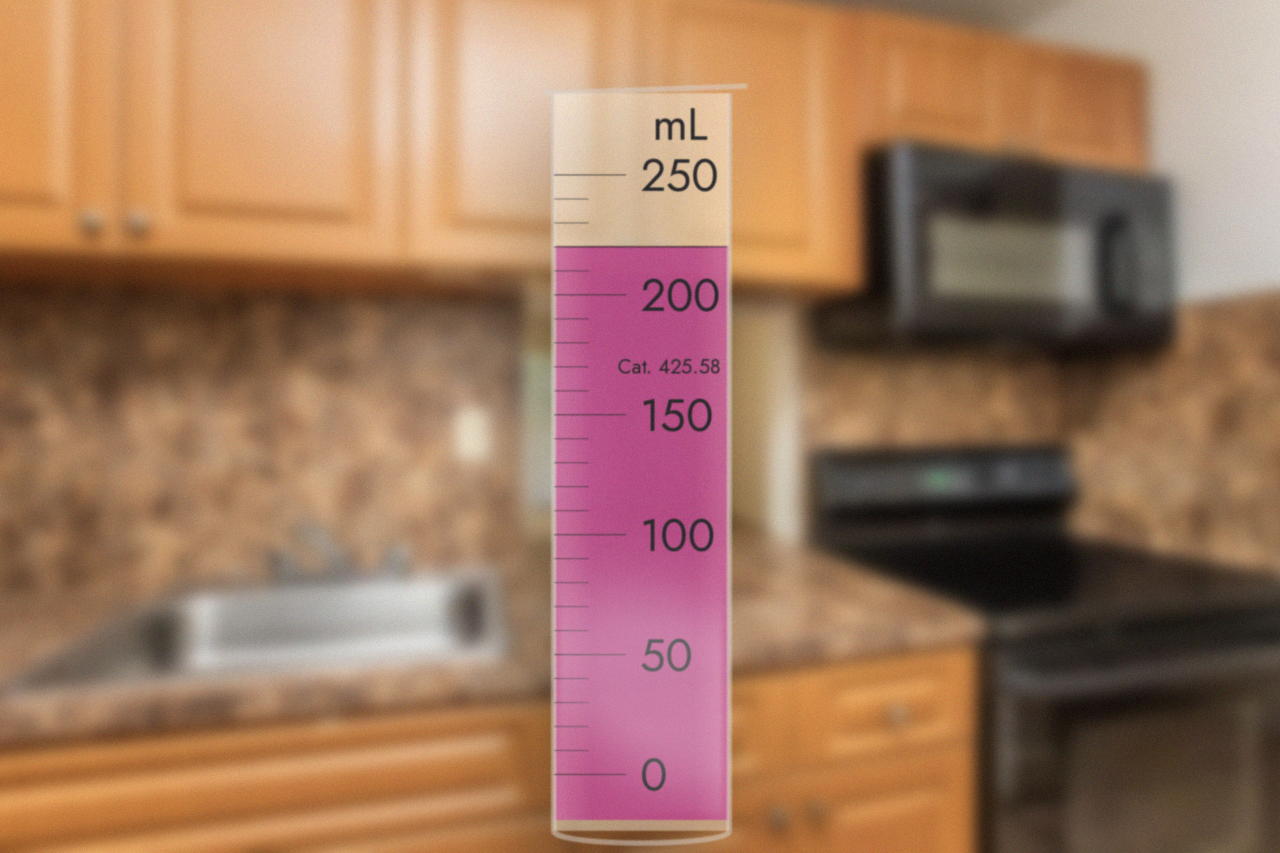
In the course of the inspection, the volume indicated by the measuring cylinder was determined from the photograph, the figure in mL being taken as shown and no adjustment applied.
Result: 220 mL
